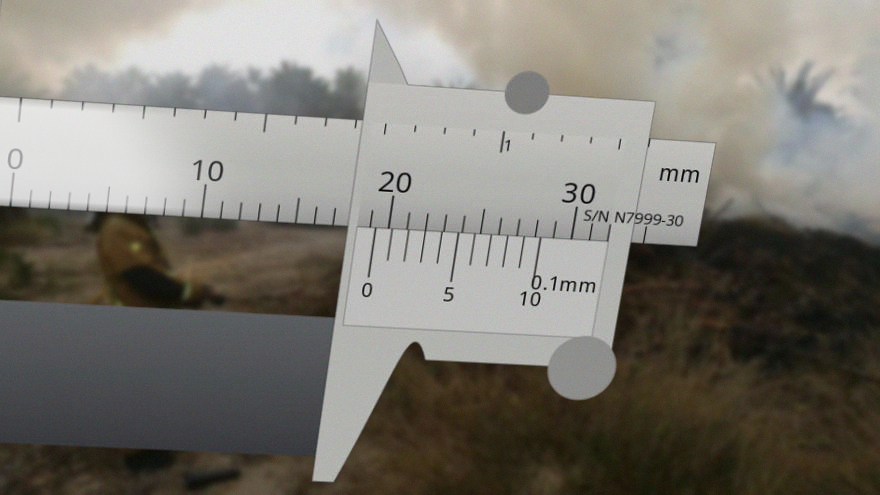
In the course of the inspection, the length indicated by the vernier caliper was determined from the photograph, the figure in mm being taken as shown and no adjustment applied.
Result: 19.3 mm
